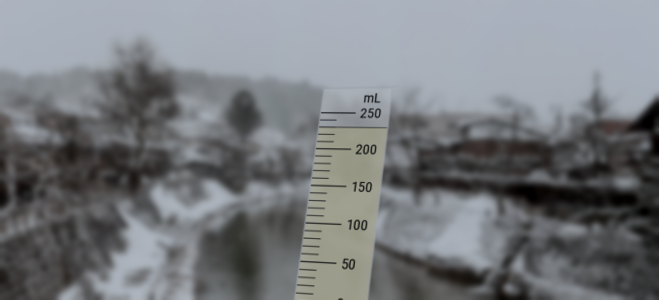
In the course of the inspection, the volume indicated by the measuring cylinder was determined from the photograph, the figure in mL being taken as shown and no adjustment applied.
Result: 230 mL
